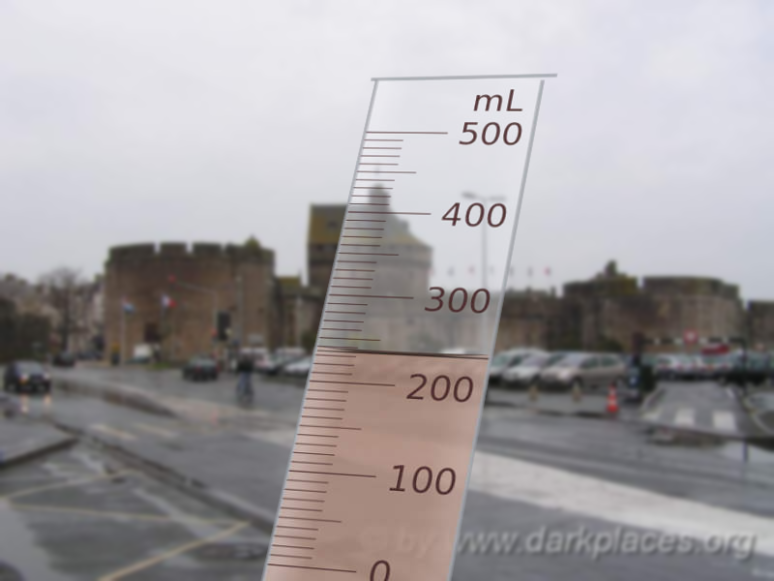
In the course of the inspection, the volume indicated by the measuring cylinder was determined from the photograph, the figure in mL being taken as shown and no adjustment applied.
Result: 235 mL
